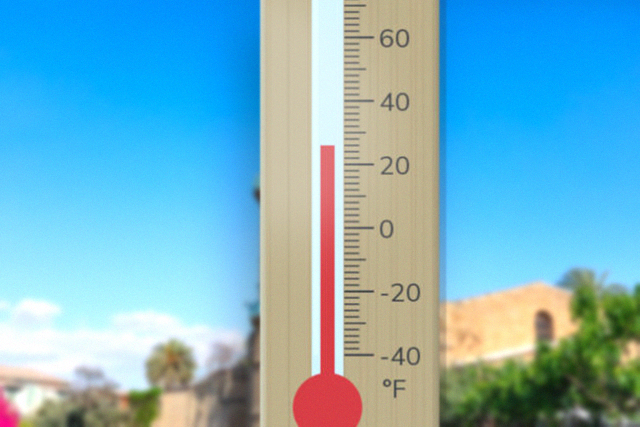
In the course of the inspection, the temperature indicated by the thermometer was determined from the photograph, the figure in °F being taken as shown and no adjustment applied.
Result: 26 °F
